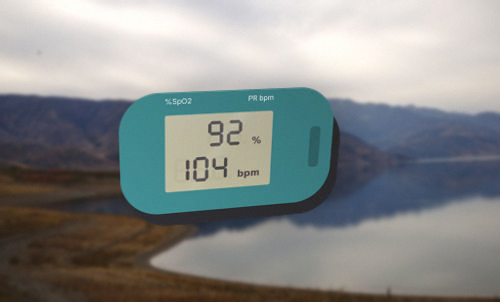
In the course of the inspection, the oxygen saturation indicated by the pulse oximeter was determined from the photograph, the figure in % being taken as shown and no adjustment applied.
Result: 92 %
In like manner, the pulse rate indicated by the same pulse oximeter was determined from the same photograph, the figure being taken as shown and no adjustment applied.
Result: 104 bpm
